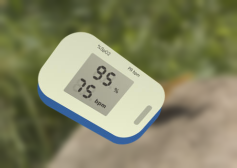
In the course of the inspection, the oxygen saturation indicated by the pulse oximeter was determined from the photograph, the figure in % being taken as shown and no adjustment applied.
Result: 95 %
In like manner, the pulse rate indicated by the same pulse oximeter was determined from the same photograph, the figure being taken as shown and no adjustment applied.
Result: 75 bpm
